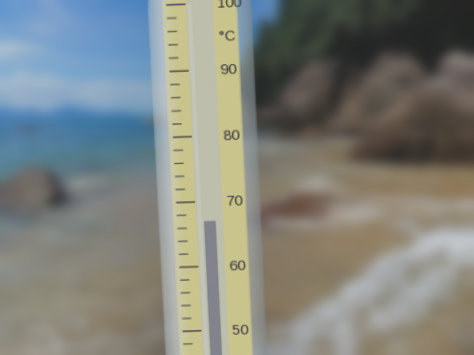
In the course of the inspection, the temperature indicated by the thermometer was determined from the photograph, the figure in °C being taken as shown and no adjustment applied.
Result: 67 °C
